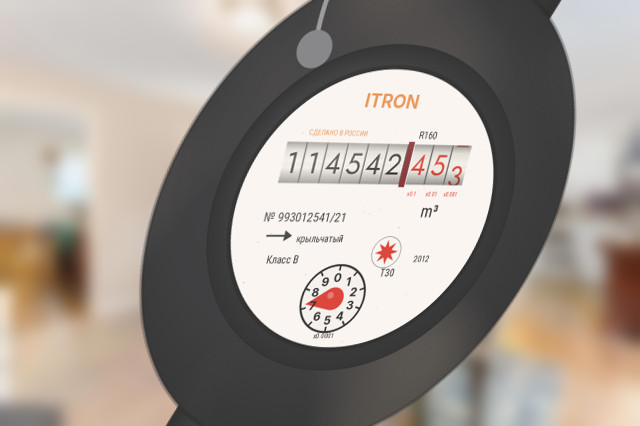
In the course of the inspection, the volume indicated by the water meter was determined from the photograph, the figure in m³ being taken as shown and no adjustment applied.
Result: 114542.4527 m³
